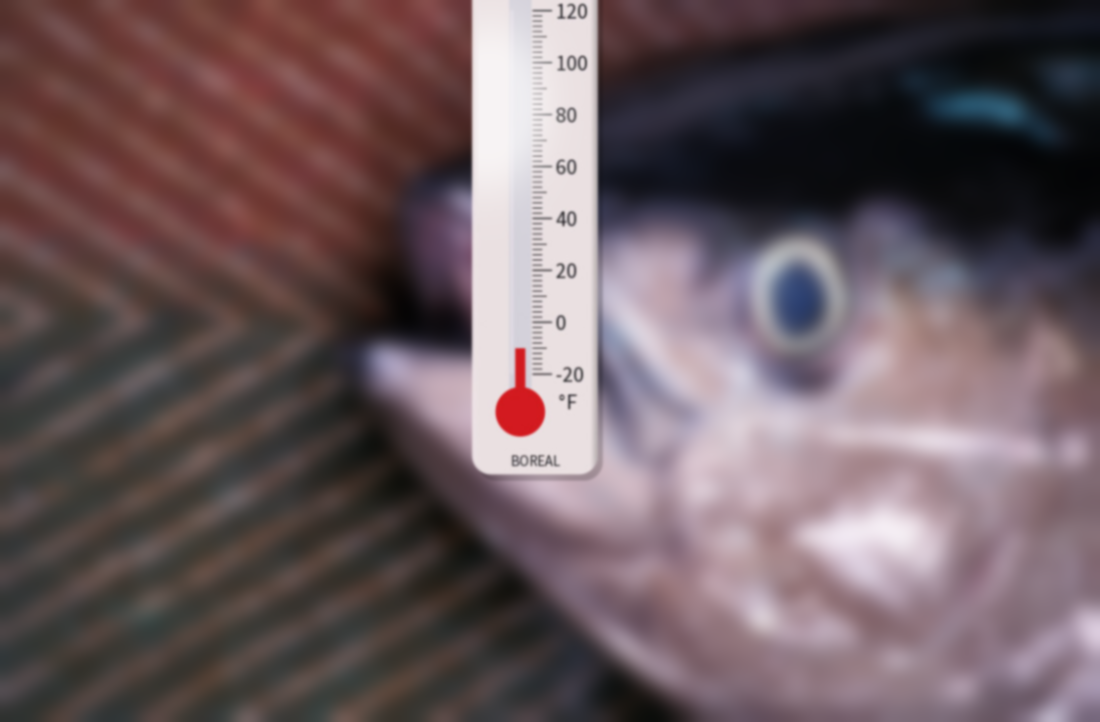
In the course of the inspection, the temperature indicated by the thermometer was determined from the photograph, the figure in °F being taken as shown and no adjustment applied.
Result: -10 °F
